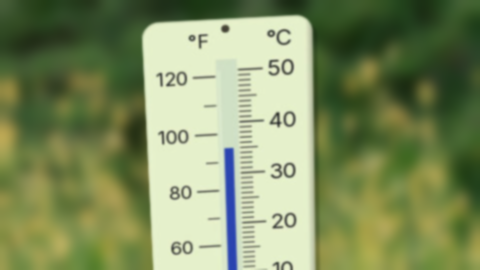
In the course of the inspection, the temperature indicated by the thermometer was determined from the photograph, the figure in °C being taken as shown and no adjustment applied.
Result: 35 °C
